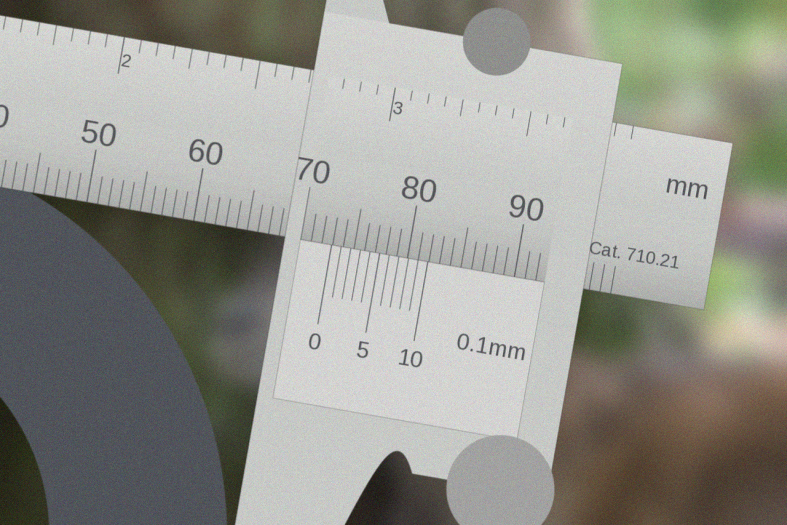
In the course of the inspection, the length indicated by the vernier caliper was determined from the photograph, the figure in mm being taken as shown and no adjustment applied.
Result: 72.9 mm
